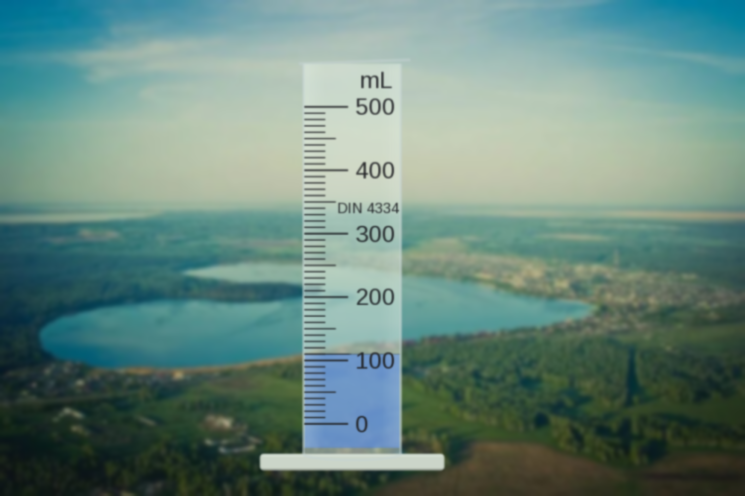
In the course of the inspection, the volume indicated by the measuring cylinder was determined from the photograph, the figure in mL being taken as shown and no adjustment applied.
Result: 110 mL
